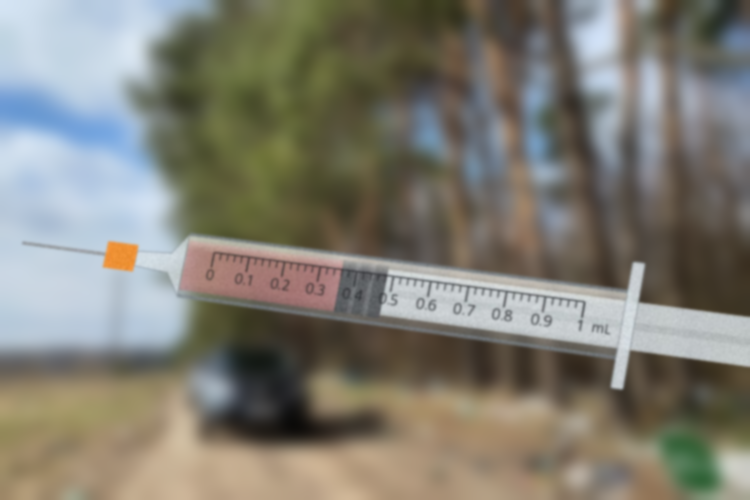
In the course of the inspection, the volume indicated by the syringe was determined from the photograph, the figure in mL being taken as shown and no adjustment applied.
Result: 0.36 mL
